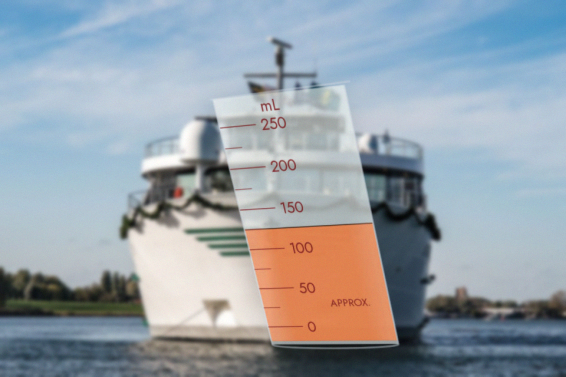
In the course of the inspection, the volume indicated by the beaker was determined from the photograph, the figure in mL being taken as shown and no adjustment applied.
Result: 125 mL
